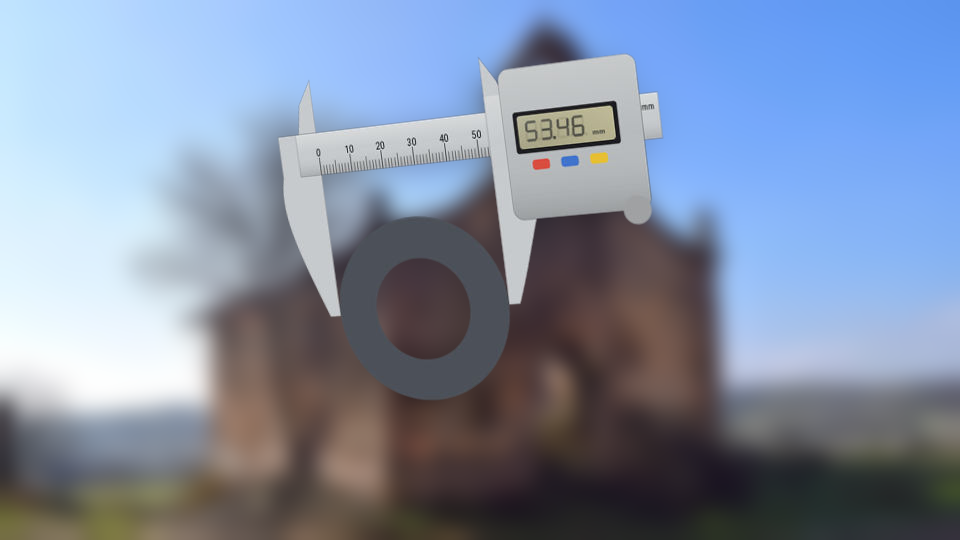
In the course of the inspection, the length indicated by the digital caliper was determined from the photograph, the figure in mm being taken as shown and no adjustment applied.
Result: 53.46 mm
